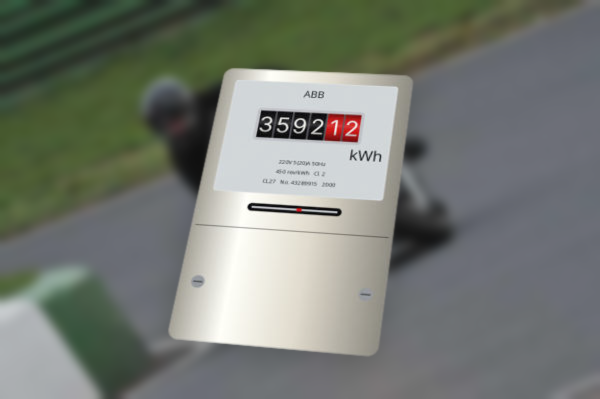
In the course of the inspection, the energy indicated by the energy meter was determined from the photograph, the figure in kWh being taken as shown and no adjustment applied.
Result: 3592.12 kWh
